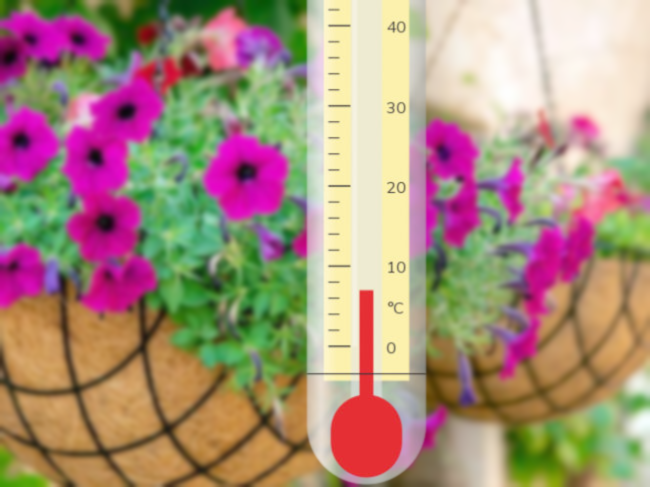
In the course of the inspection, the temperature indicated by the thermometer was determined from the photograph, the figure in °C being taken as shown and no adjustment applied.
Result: 7 °C
